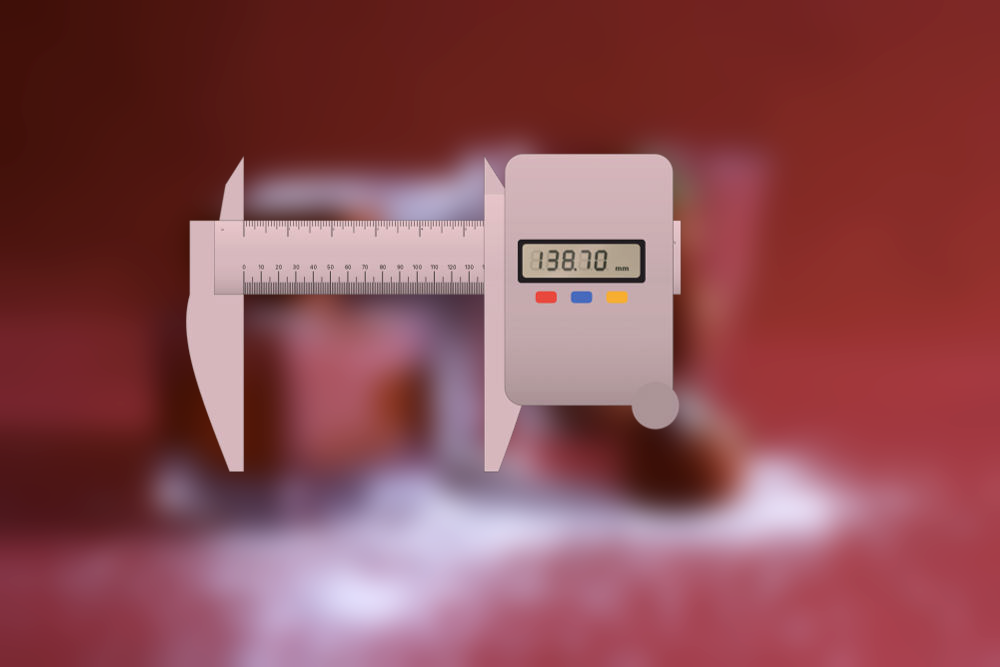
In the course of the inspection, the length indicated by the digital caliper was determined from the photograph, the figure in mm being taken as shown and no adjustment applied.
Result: 138.70 mm
